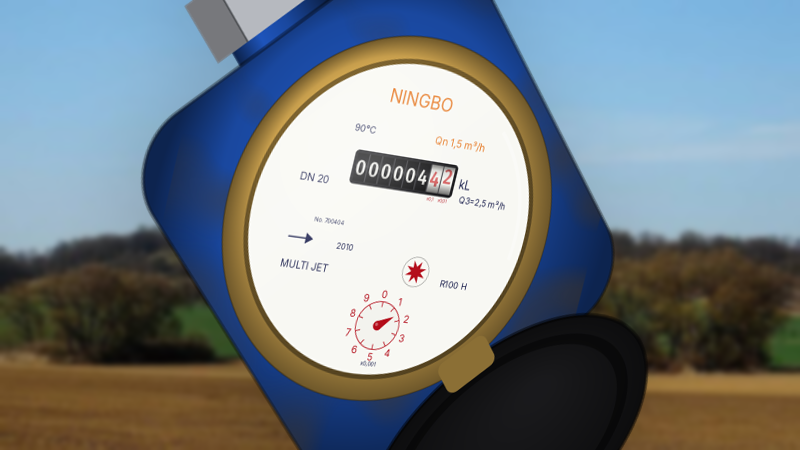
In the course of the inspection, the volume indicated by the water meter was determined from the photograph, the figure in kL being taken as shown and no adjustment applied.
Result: 4.421 kL
